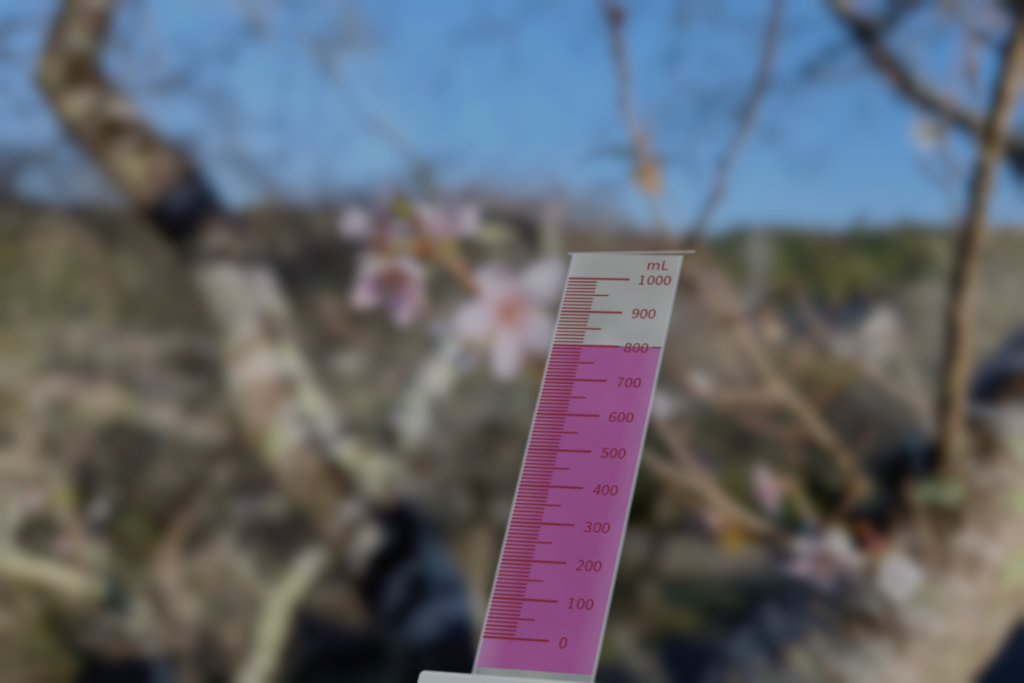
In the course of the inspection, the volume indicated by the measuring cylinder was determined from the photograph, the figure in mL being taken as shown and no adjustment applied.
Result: 800 mL
